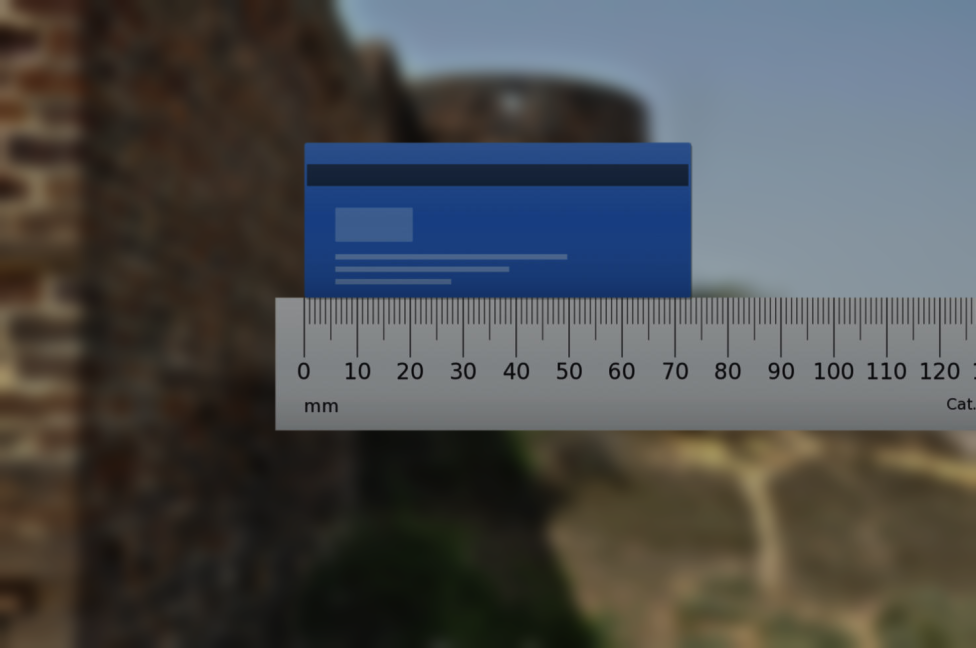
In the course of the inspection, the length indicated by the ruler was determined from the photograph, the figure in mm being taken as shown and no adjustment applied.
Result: 73 mm
